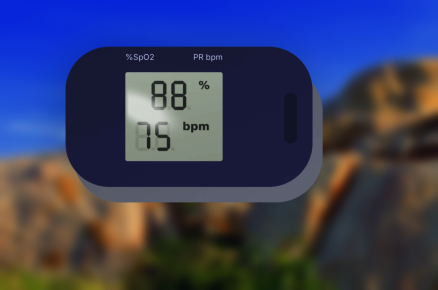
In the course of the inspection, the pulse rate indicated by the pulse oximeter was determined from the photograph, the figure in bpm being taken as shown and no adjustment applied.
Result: 75 bpm
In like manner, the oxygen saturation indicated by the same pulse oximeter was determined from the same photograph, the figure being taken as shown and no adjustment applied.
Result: 88 %
